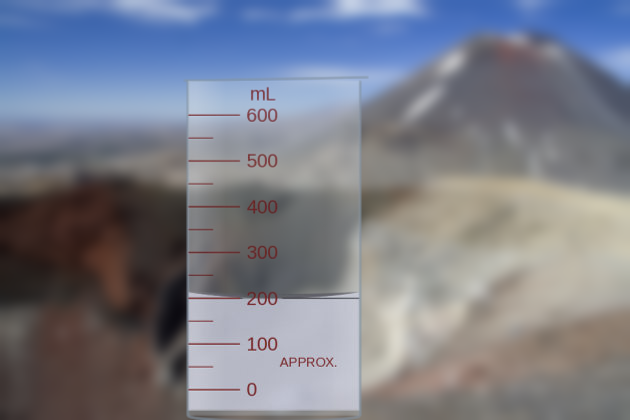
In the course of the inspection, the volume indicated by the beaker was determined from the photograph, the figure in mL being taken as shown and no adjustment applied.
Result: 200 mL
